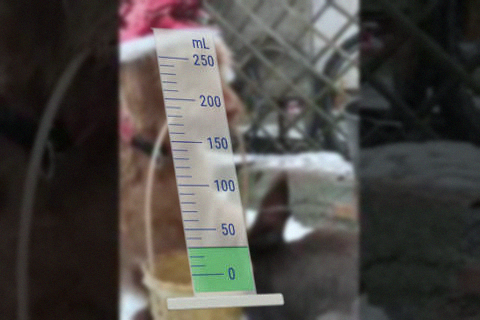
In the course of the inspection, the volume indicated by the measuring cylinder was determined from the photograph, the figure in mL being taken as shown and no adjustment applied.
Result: 30 mL
